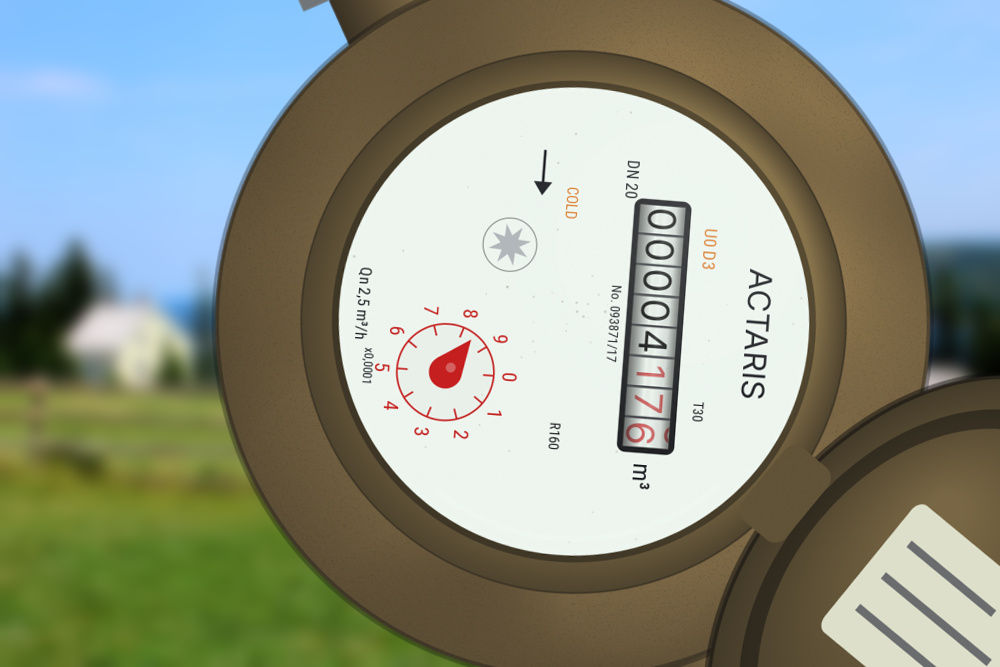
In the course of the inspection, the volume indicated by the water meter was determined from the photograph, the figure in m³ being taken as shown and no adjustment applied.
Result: 4.1758 m³
